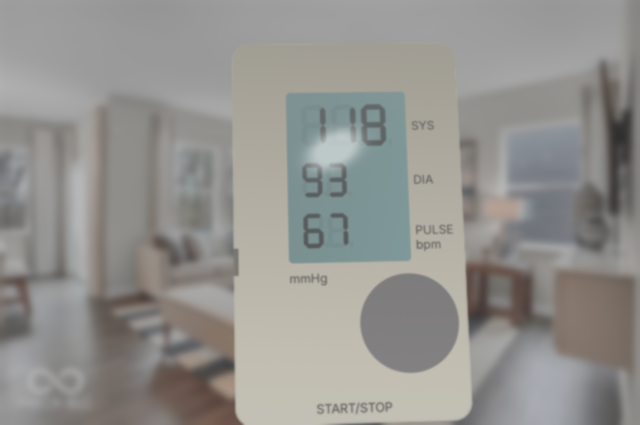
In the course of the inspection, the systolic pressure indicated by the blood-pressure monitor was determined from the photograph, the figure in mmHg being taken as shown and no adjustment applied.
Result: 118 mmHg
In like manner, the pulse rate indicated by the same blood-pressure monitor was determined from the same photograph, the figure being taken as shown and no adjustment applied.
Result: 67 bpm
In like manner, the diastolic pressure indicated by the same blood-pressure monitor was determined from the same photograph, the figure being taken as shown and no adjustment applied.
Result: 93 mmHg
